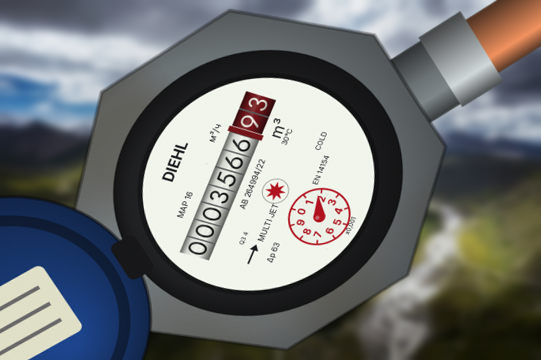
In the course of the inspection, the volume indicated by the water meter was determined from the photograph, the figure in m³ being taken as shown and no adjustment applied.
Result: 3566.931 m³
